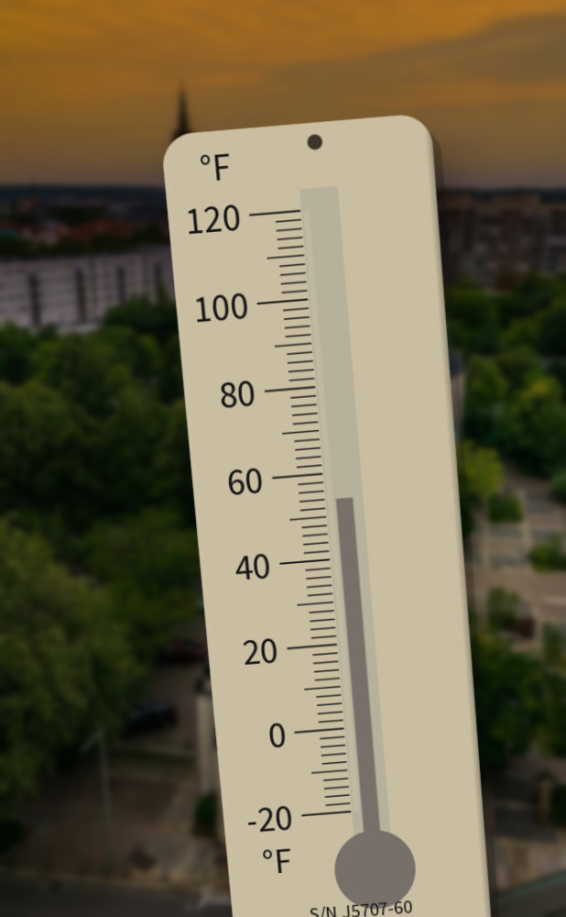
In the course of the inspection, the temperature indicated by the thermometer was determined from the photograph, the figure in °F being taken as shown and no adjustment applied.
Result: 54 °F
